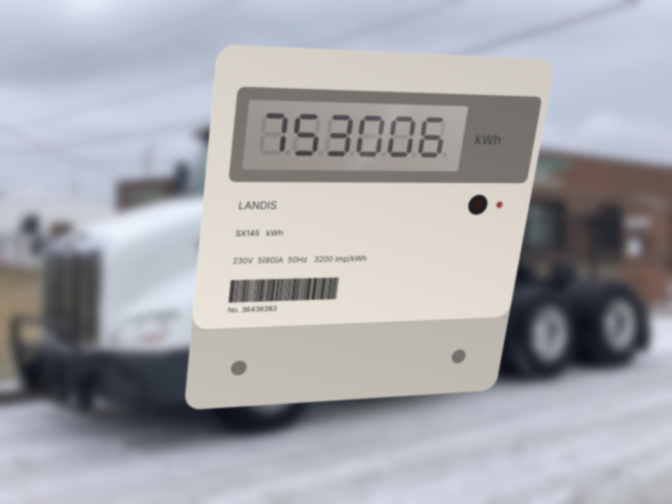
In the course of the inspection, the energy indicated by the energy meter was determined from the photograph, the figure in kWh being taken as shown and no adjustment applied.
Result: 753006 kWh
